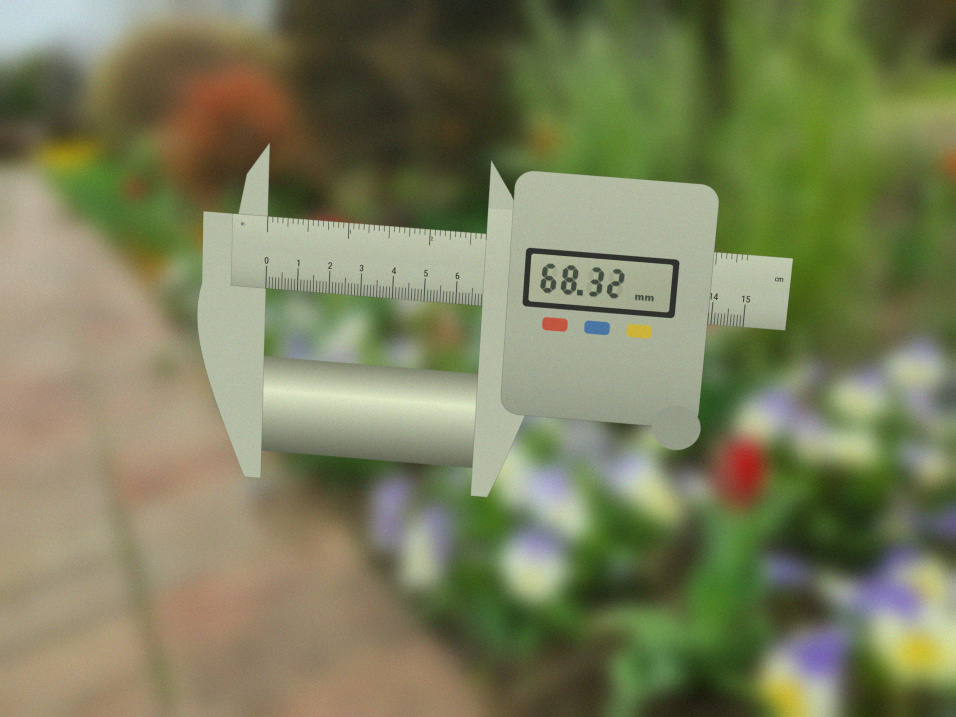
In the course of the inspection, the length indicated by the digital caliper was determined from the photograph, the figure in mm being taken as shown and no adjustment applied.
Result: 68.32 mm
